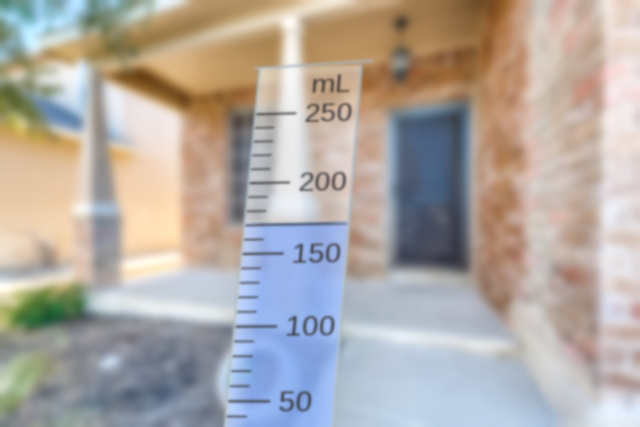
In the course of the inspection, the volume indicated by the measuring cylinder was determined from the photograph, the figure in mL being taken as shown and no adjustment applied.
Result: 170 mL
